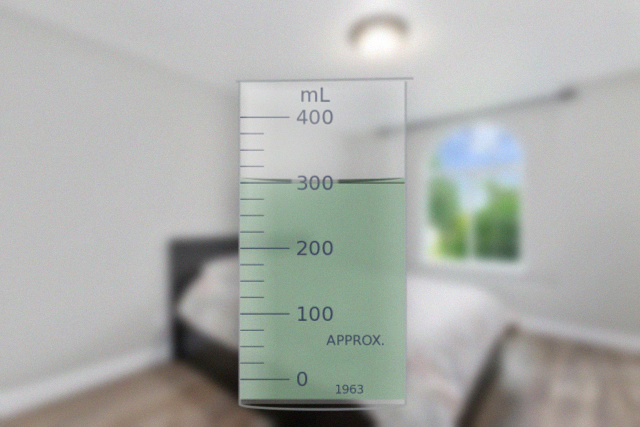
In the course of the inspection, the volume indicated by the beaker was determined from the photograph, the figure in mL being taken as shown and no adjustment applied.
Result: 300 mL
